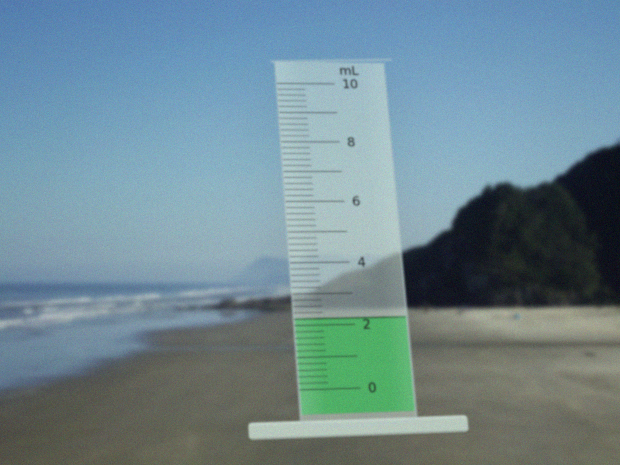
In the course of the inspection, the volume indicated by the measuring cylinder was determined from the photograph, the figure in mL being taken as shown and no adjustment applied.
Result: 2.2 mL
